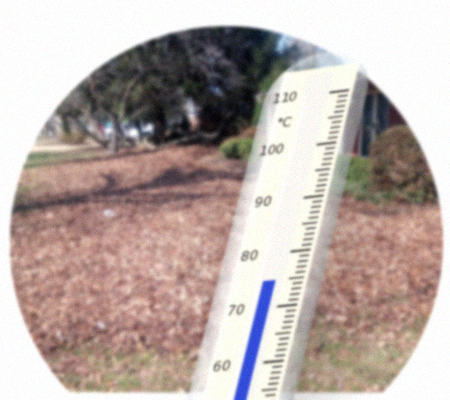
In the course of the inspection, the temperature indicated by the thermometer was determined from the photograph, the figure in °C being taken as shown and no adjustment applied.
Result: 75 °C
